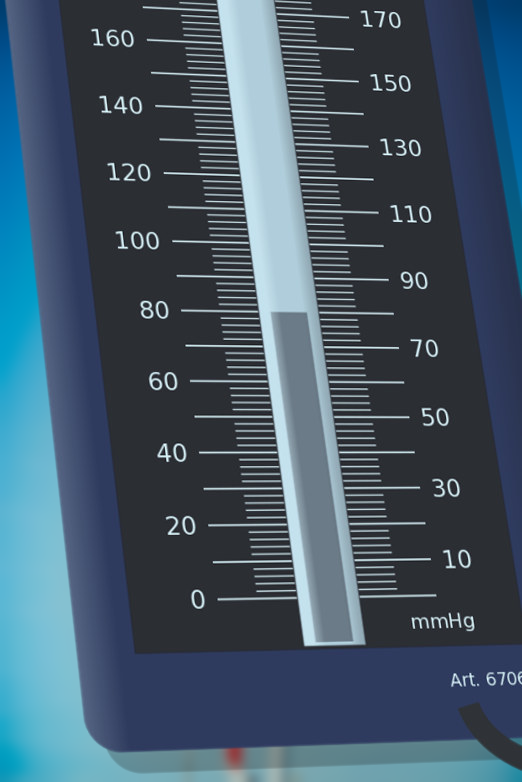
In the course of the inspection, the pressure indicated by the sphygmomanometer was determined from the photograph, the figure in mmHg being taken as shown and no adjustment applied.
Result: 80 mmHg
